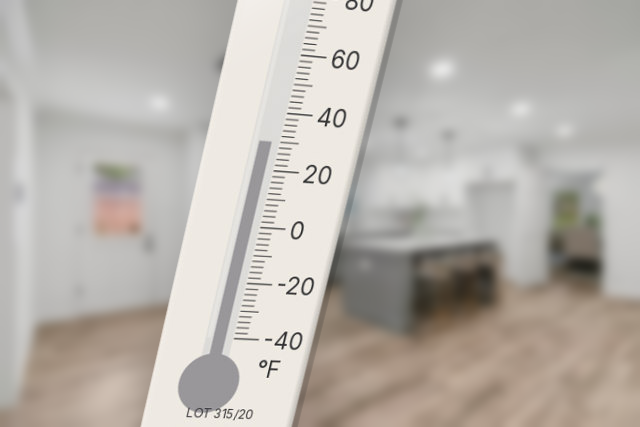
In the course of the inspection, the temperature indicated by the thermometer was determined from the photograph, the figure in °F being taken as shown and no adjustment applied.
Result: 30 °F
